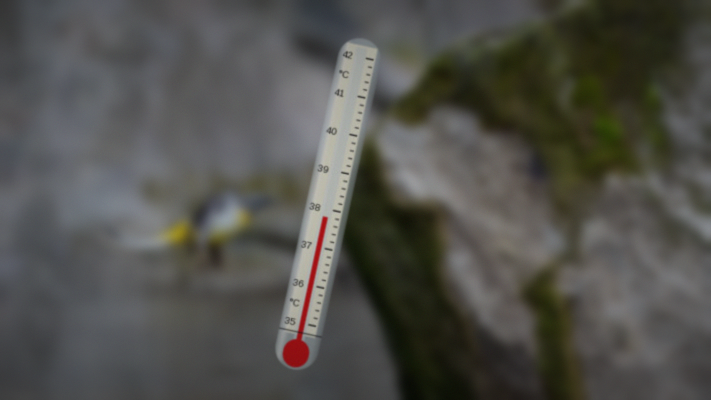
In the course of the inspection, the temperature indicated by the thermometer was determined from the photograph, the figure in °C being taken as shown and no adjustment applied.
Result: 37.8 °C
